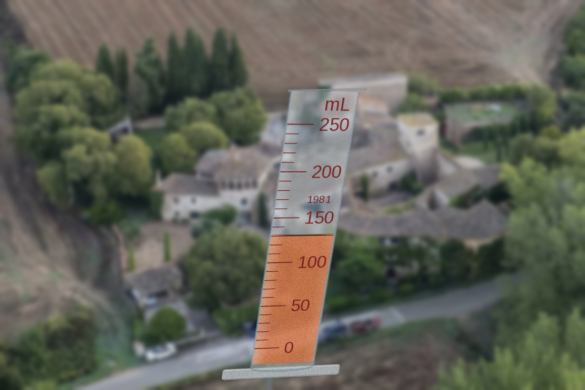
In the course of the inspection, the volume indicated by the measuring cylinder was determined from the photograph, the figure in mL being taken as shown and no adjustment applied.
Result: 130 mL
